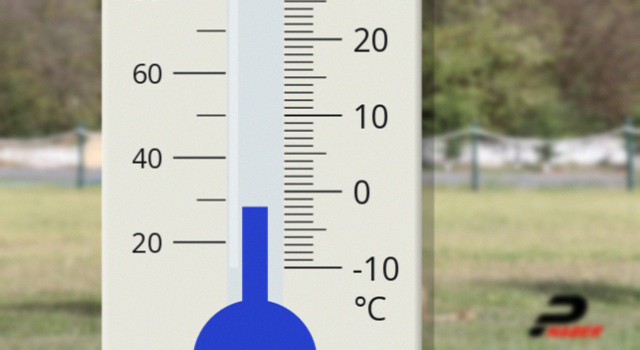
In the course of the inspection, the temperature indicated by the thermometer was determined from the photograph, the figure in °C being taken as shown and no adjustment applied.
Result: -2 °C
